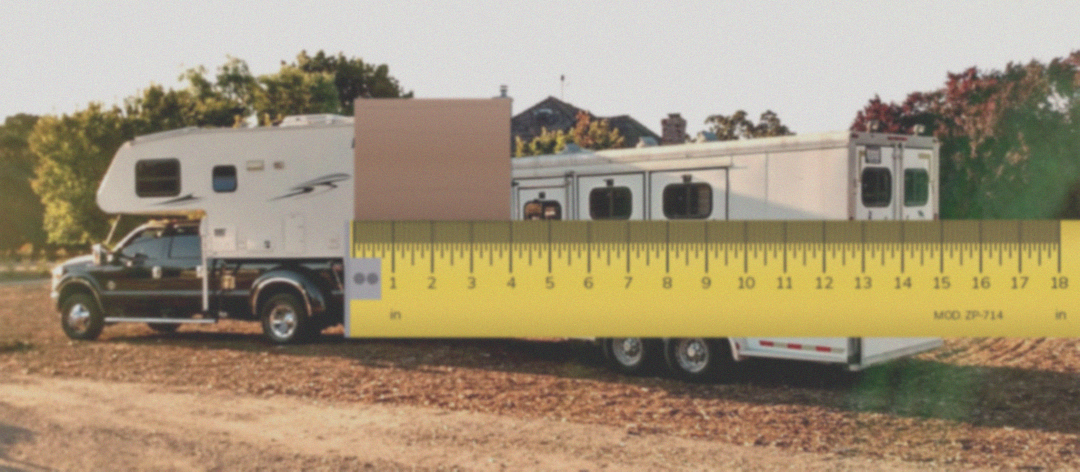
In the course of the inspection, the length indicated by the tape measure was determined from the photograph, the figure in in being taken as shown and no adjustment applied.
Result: 4 in
